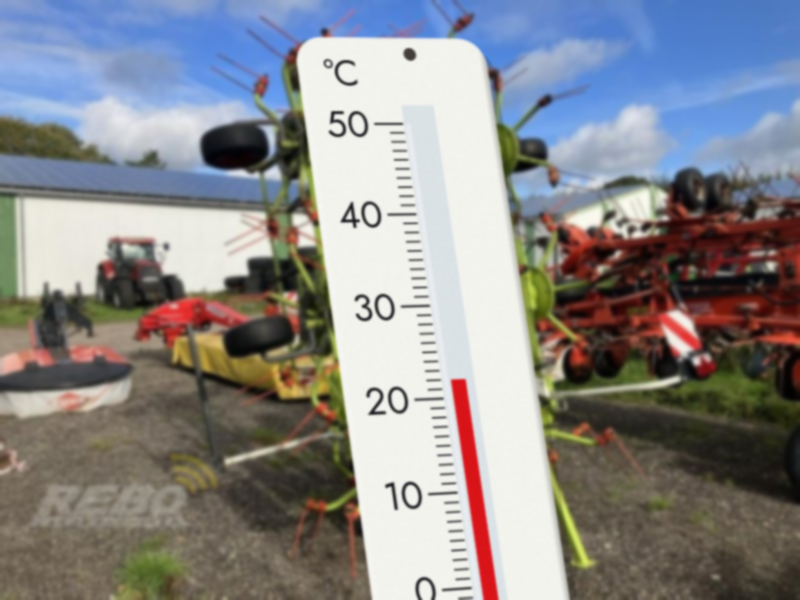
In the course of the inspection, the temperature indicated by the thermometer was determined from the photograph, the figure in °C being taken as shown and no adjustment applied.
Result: 22 °C
